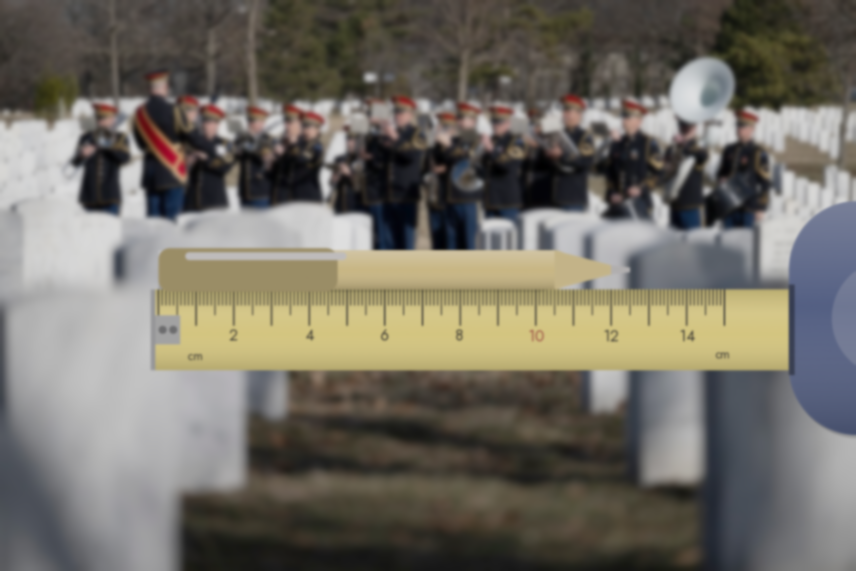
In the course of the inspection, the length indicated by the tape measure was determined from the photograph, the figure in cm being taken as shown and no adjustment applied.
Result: 12.5 cm
